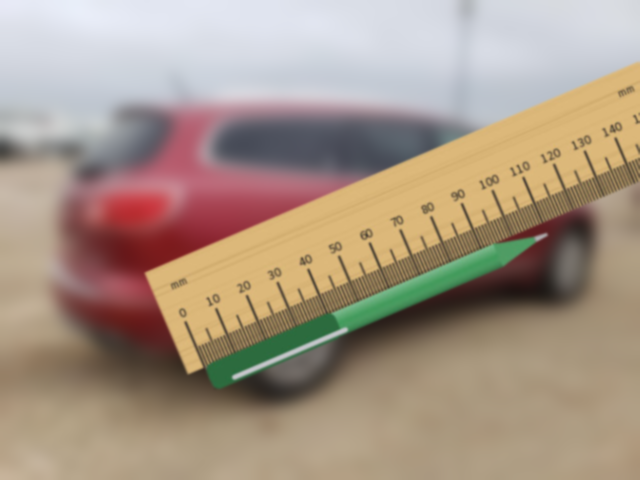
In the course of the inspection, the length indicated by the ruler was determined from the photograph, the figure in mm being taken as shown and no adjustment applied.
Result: 110 mm
